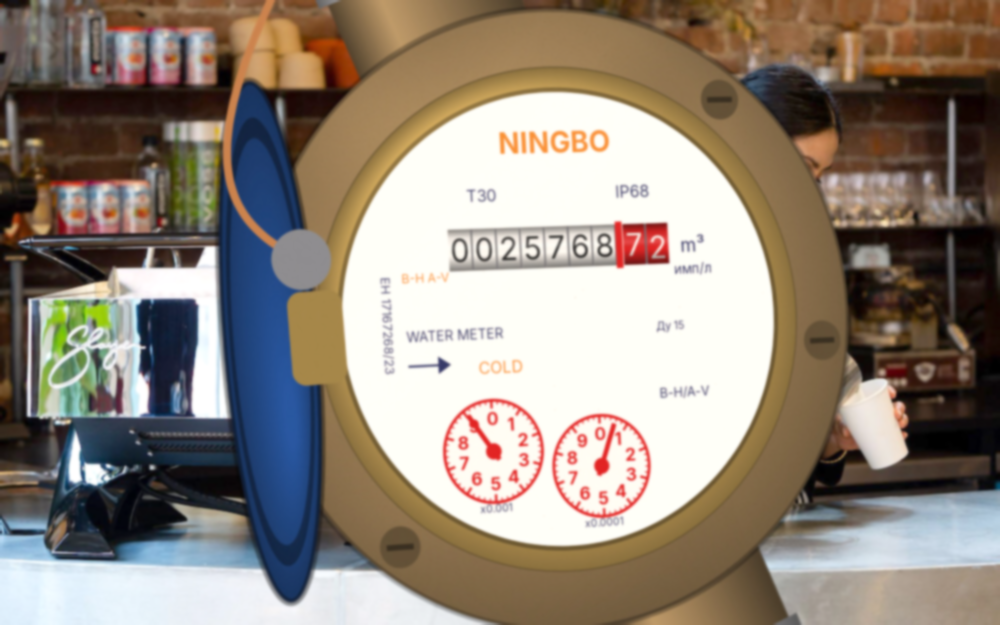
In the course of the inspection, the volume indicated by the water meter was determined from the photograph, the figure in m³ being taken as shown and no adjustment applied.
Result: 25768.7190 m³
